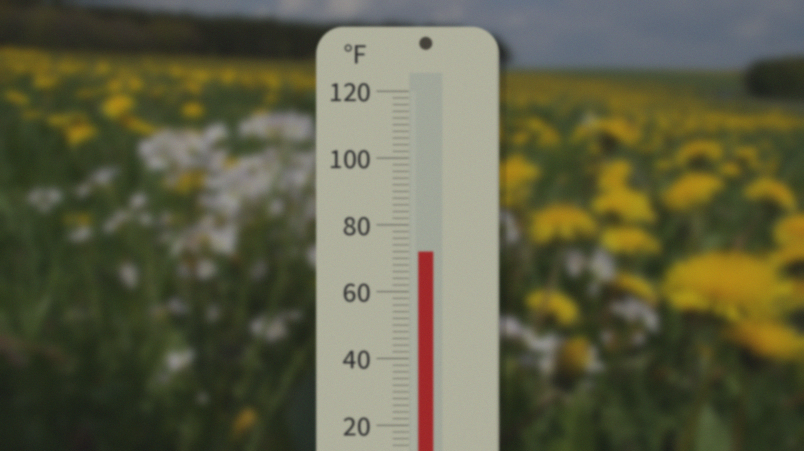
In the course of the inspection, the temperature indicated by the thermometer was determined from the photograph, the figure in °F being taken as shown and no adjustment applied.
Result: 72 °F
